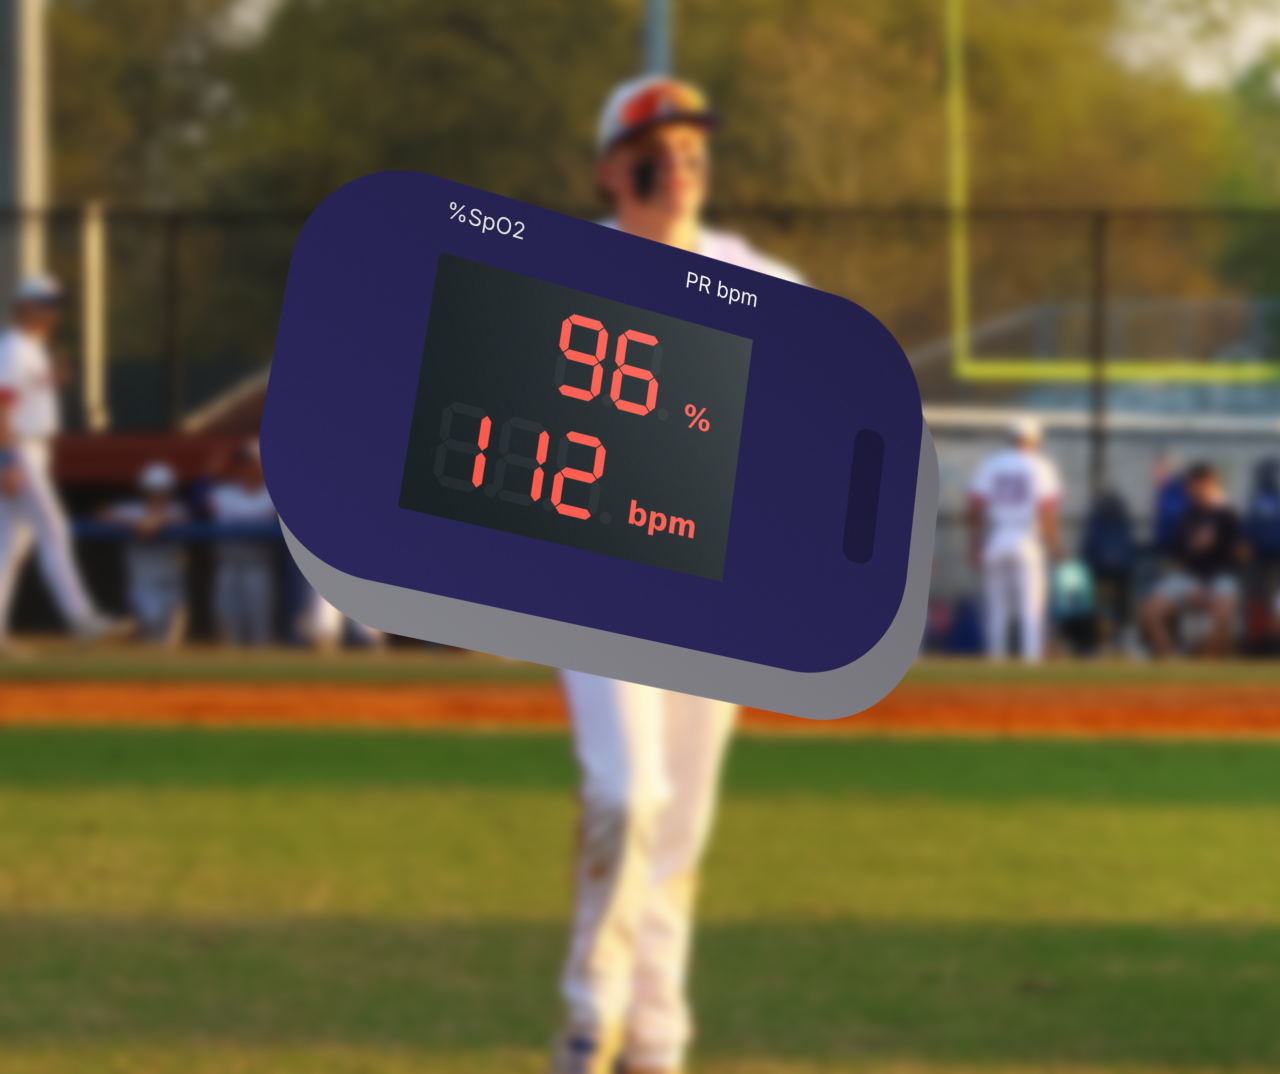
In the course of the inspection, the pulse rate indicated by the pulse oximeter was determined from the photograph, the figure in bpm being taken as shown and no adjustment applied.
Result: 112 bpm
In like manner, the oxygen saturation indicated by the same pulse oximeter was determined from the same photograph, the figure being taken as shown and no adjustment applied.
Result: 96 %
